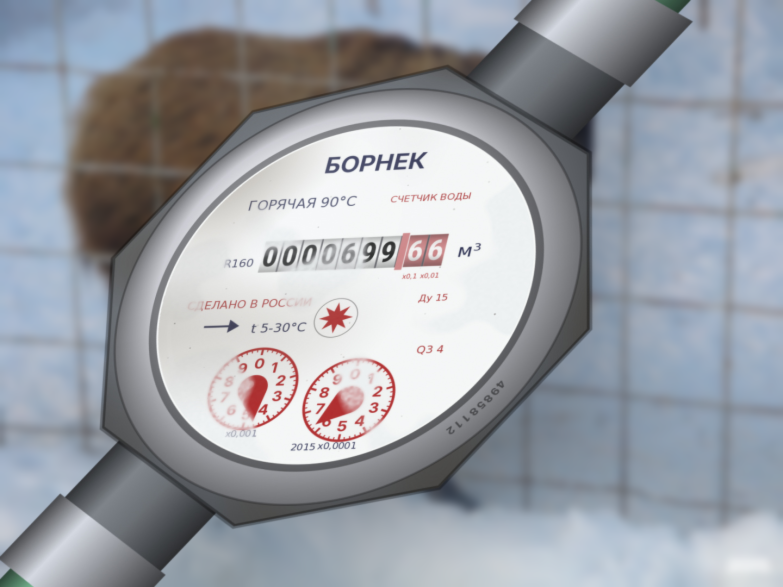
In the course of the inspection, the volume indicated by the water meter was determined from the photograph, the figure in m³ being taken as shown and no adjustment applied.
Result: 699.6646 m³
